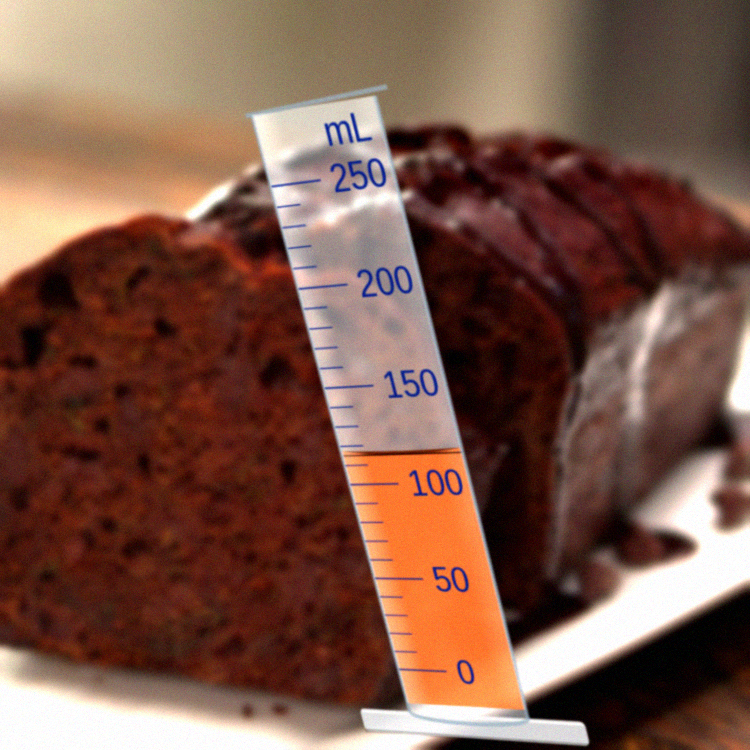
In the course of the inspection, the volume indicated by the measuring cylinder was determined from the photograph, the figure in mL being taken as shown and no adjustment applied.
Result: 115 mL
